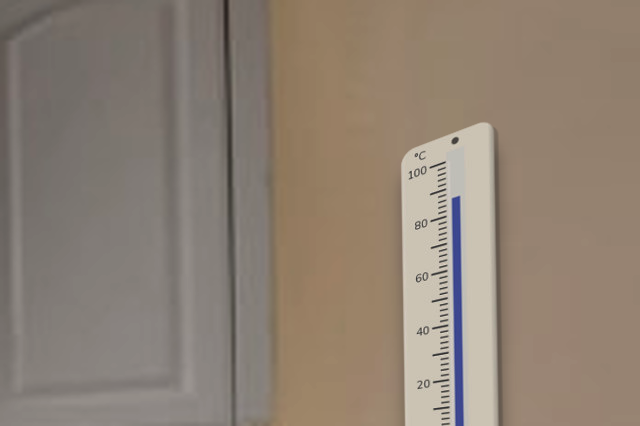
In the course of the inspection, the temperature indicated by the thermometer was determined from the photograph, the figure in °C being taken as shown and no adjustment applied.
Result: 86 °C
